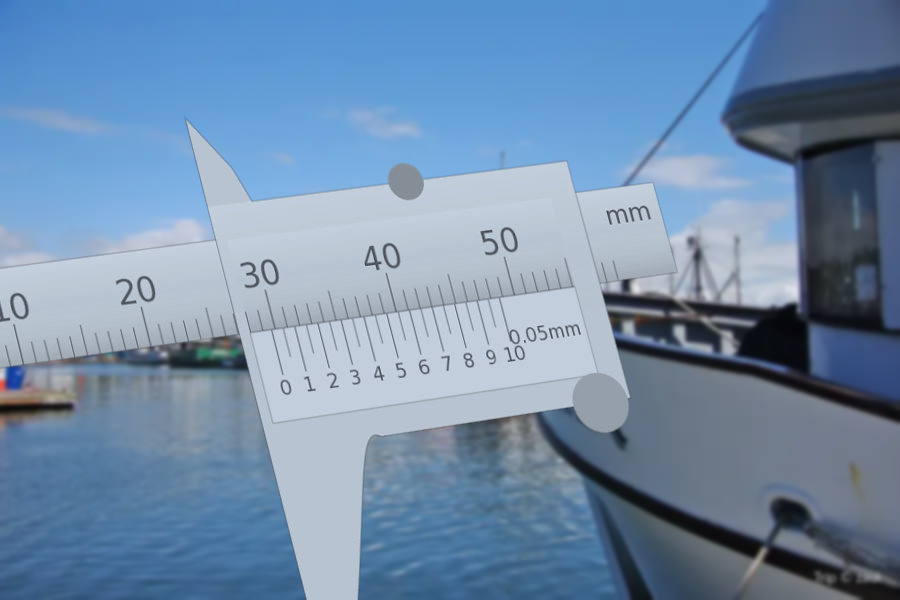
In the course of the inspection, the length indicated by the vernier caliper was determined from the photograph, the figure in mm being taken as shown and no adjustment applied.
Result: 29.7 mm
